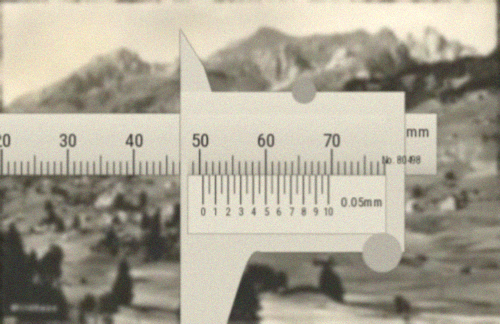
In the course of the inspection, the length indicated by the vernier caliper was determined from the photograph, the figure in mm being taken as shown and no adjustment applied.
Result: 50.5 mm
